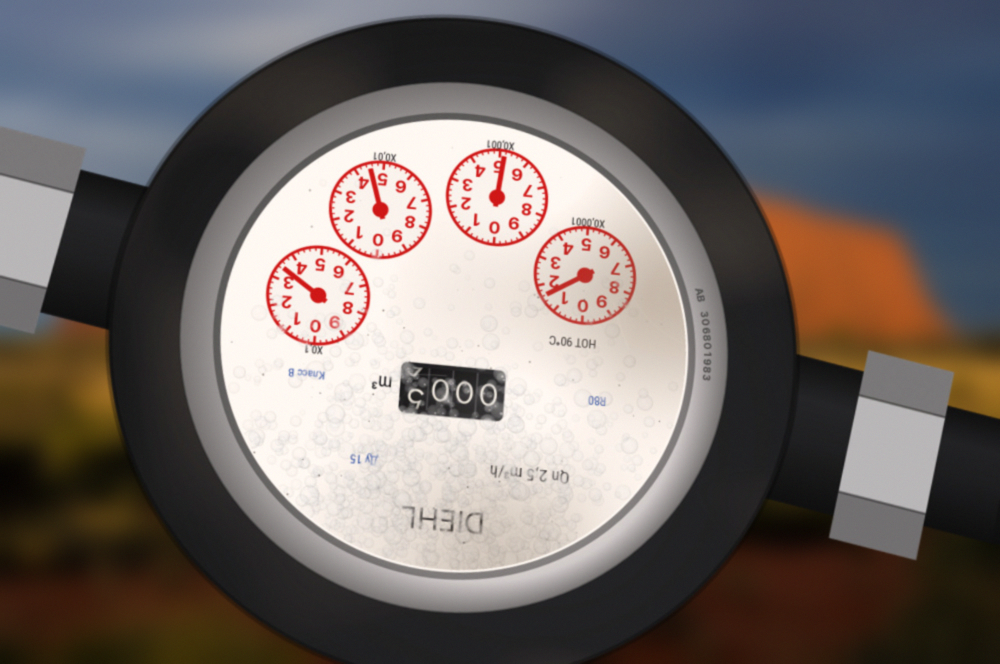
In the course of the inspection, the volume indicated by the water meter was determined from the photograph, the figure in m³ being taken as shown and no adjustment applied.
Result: 5.3451 m³
